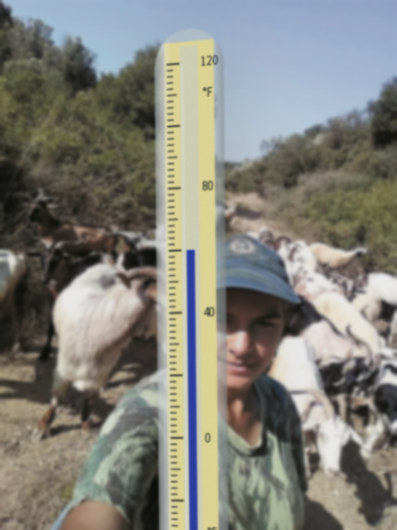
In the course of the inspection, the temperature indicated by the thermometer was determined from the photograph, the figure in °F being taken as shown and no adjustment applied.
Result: 60 °F
